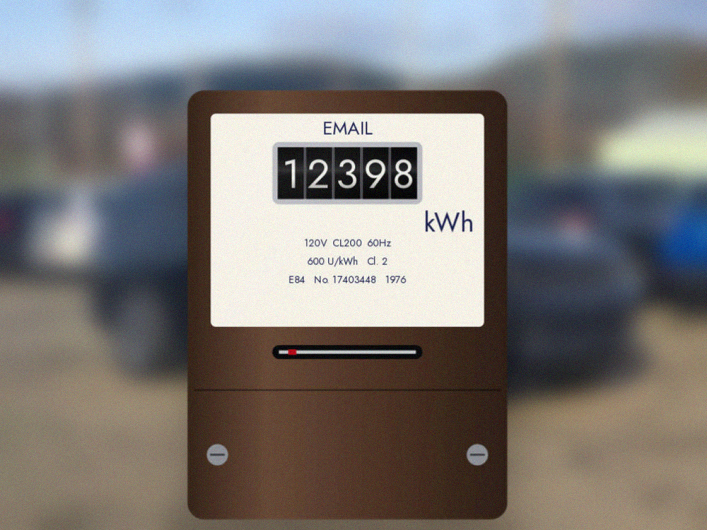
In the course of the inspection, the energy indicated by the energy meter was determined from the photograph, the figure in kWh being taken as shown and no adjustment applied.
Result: 12398 kWh
